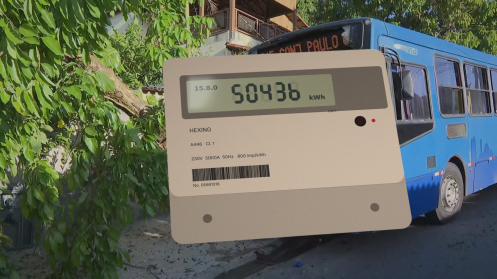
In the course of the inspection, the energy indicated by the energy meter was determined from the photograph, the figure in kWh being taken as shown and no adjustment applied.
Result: 50436 kWh
